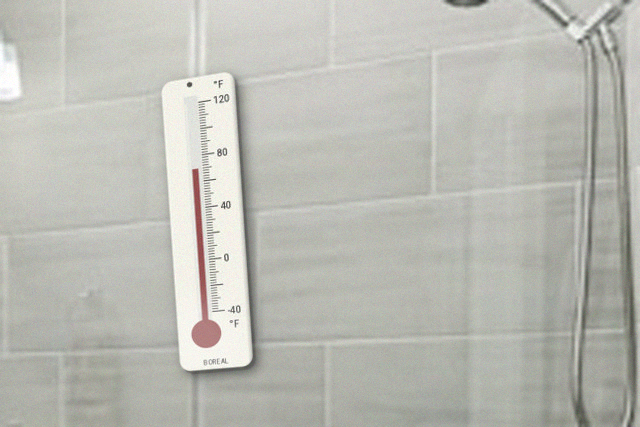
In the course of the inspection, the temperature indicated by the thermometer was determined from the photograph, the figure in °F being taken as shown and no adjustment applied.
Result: 70 °F
